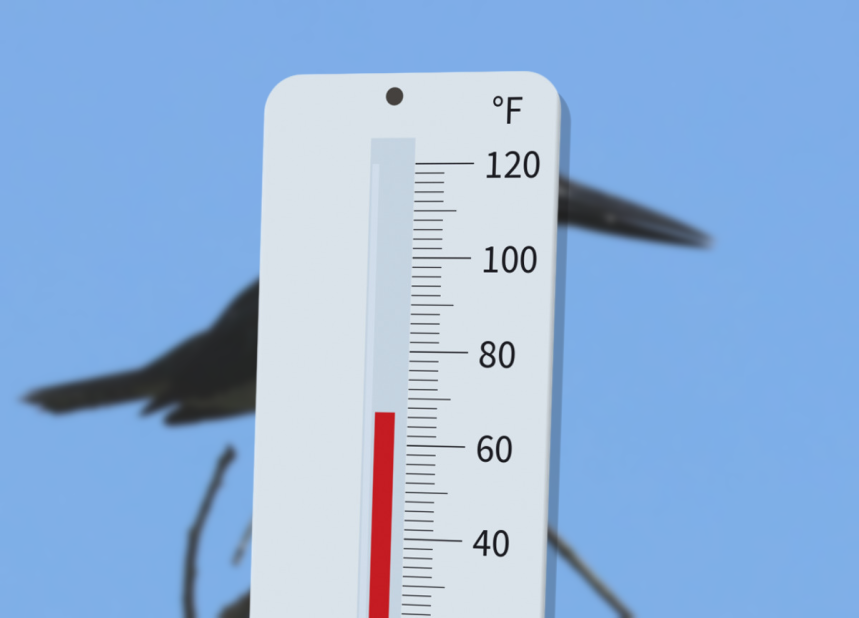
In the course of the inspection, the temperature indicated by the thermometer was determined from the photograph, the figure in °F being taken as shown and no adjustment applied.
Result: 67 °F
